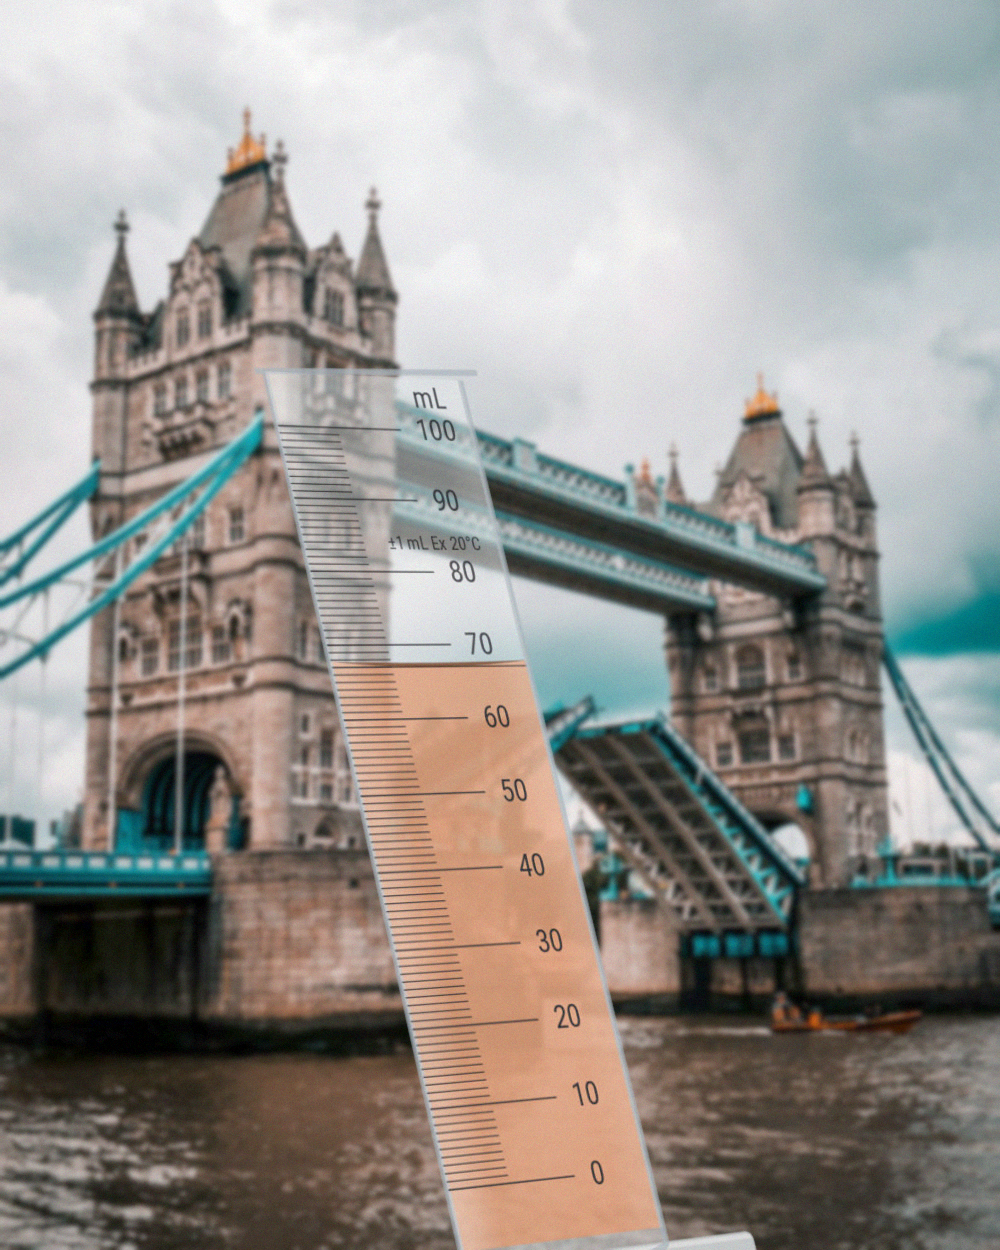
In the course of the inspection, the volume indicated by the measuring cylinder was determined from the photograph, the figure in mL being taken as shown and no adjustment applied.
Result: 67 mL
